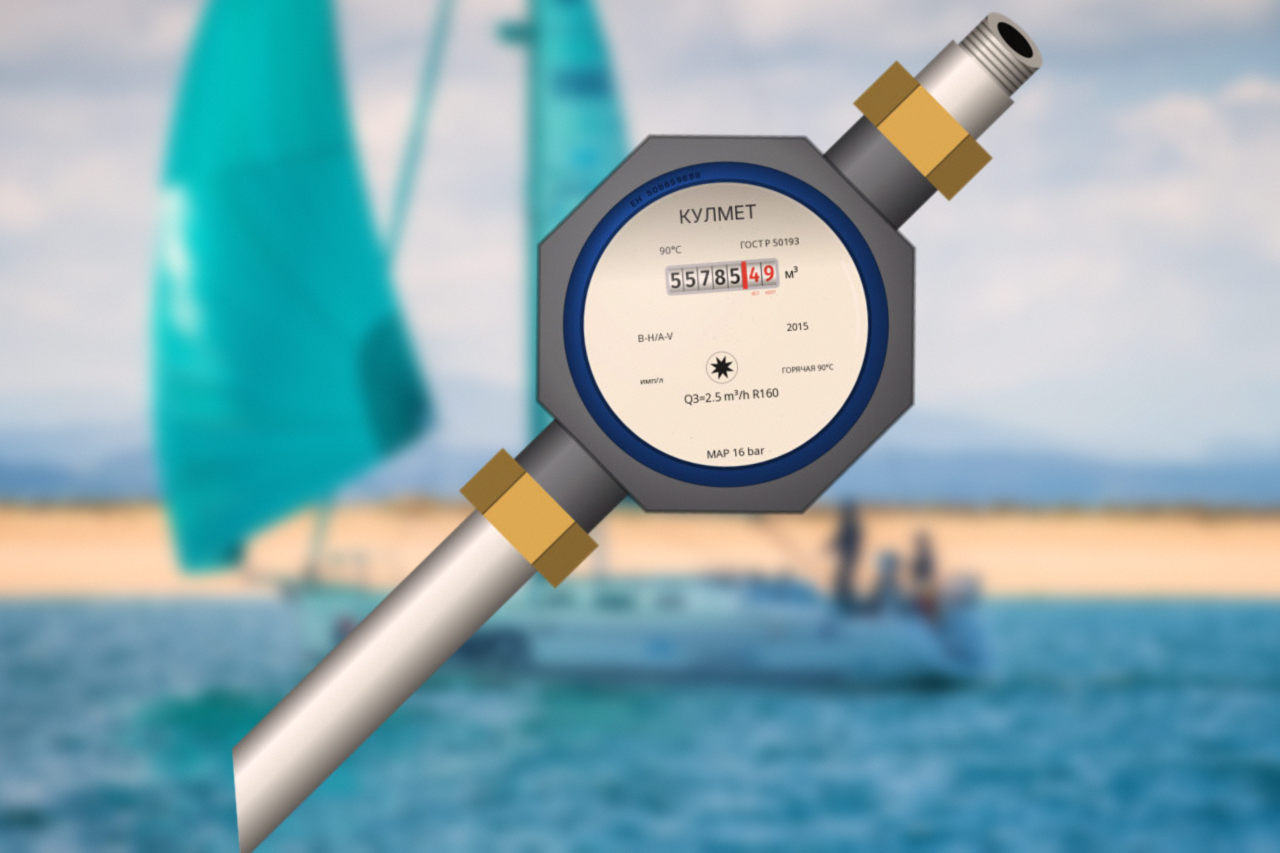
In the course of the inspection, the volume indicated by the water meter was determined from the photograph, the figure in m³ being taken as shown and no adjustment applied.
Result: 55785.49 m³
